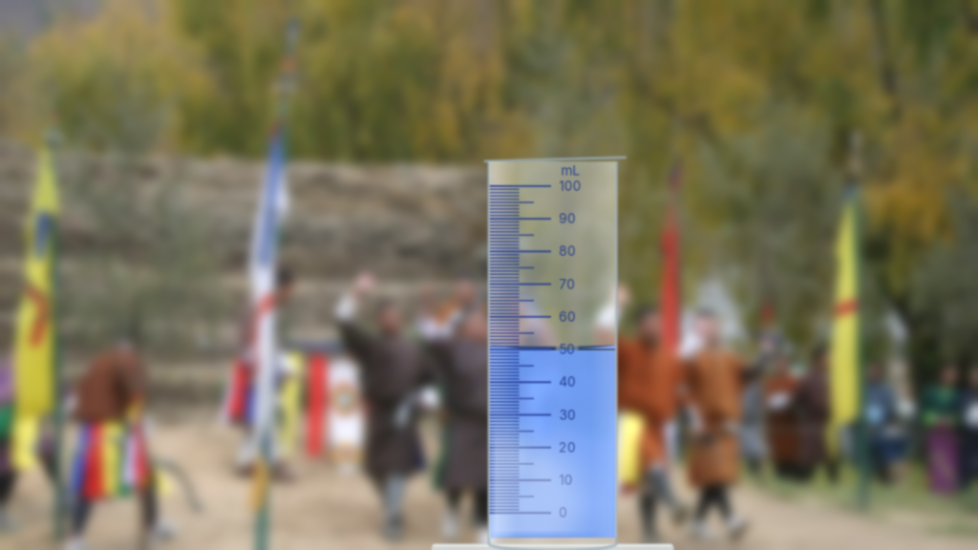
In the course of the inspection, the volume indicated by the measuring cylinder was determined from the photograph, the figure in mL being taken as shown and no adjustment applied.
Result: 50 mL
